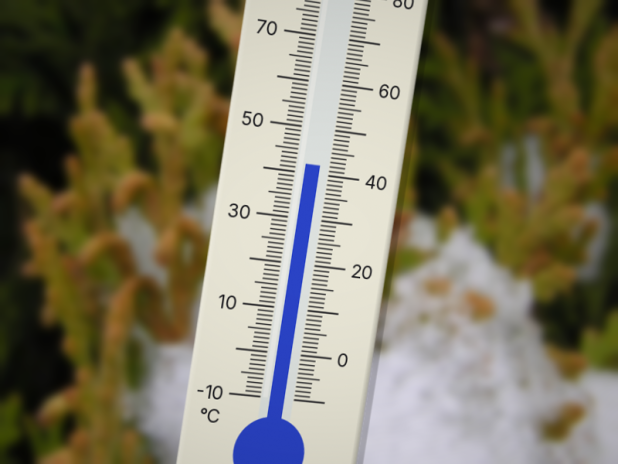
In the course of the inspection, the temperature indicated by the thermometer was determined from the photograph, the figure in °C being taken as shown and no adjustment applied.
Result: 42 °C
